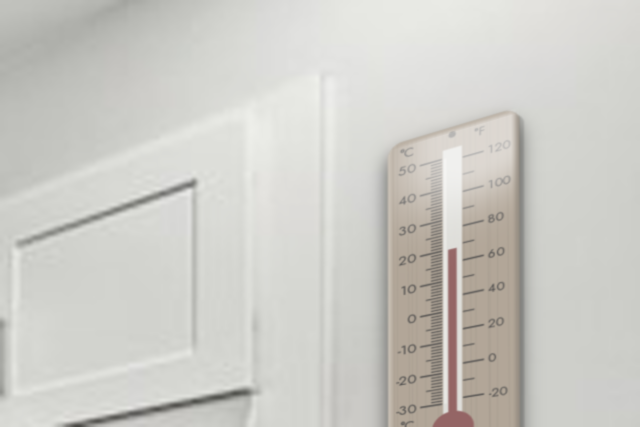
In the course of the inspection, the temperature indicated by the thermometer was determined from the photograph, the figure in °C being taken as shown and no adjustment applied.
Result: 20 °C
